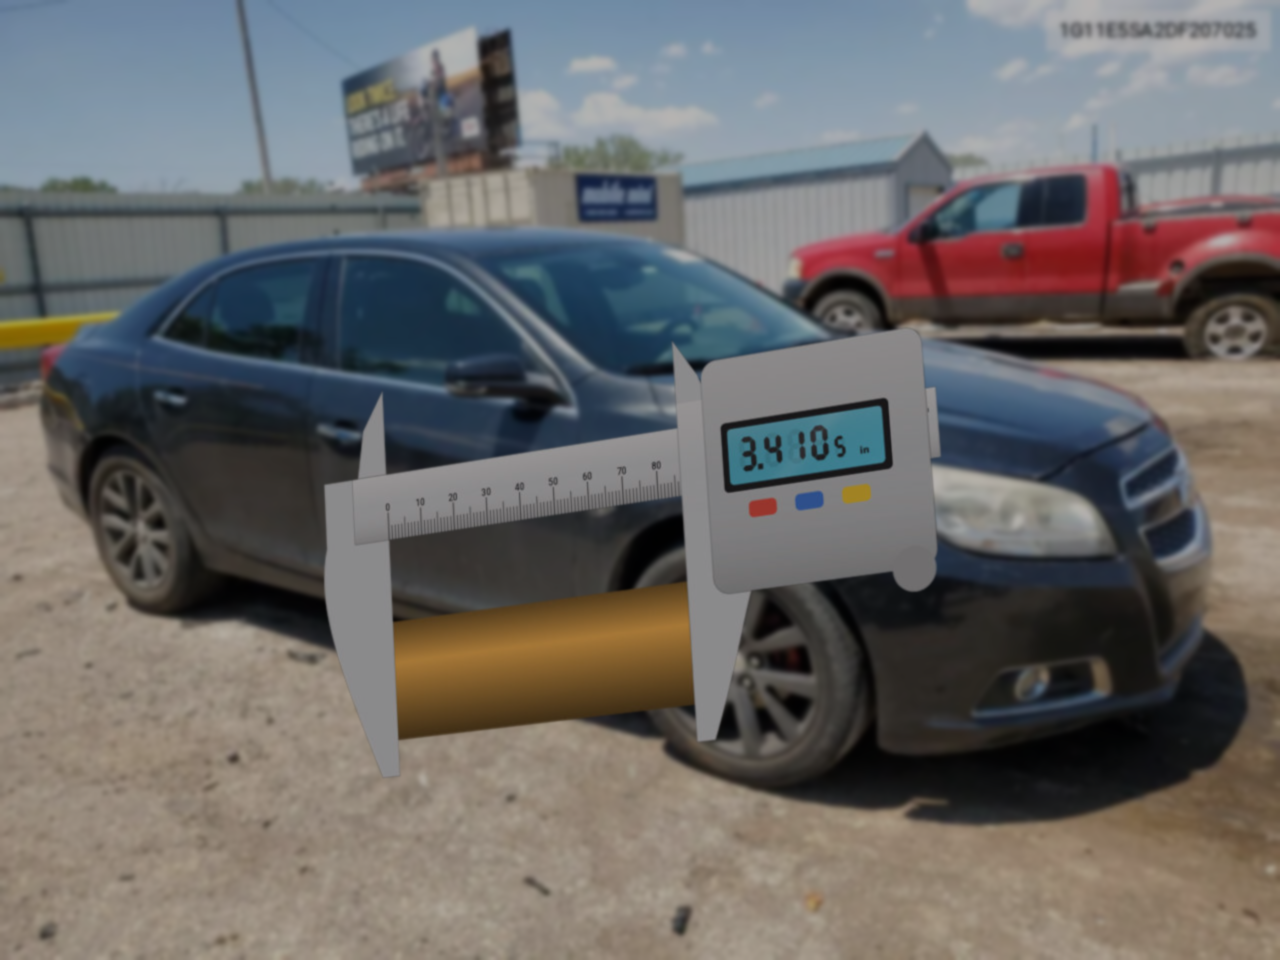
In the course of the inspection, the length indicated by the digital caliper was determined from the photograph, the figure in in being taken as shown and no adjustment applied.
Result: 3.4105 in
